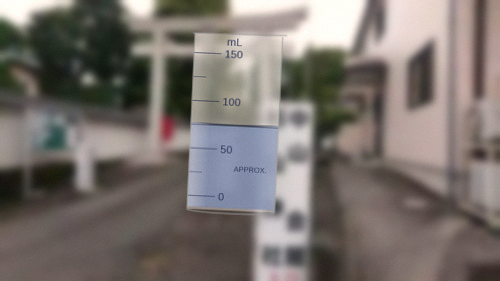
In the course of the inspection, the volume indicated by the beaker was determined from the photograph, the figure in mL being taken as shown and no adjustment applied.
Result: 75 mL
